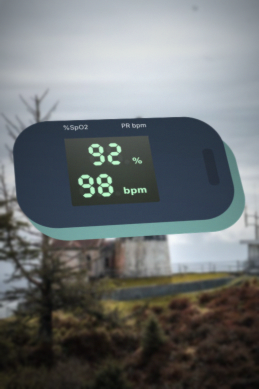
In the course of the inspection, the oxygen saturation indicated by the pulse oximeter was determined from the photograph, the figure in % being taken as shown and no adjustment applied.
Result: 92 %
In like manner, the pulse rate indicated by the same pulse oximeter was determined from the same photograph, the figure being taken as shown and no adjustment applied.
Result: 98 bpm
